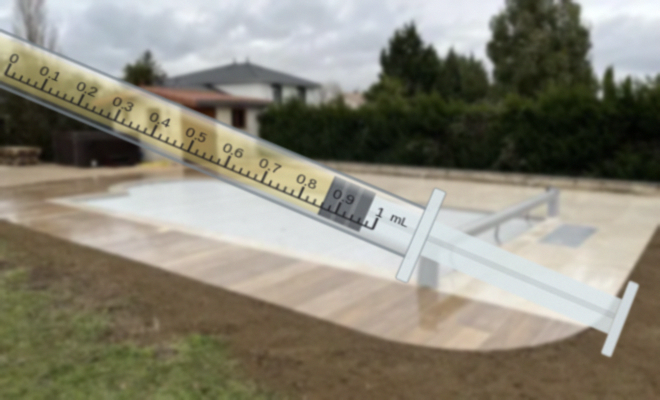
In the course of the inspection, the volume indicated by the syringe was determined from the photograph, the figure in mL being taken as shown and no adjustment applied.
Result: 0.86 mL
